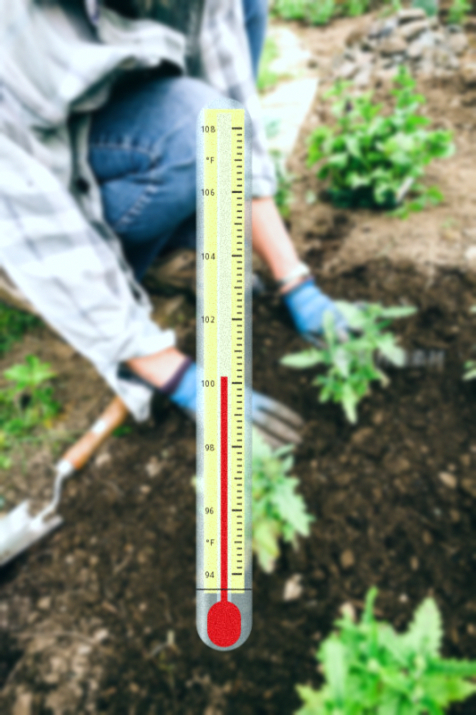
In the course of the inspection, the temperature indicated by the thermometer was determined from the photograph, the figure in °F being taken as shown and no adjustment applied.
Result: 100.2 °F
